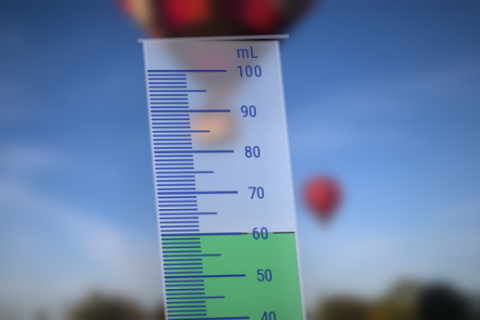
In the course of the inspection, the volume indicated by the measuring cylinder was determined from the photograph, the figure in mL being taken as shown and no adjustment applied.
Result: 60 mL
